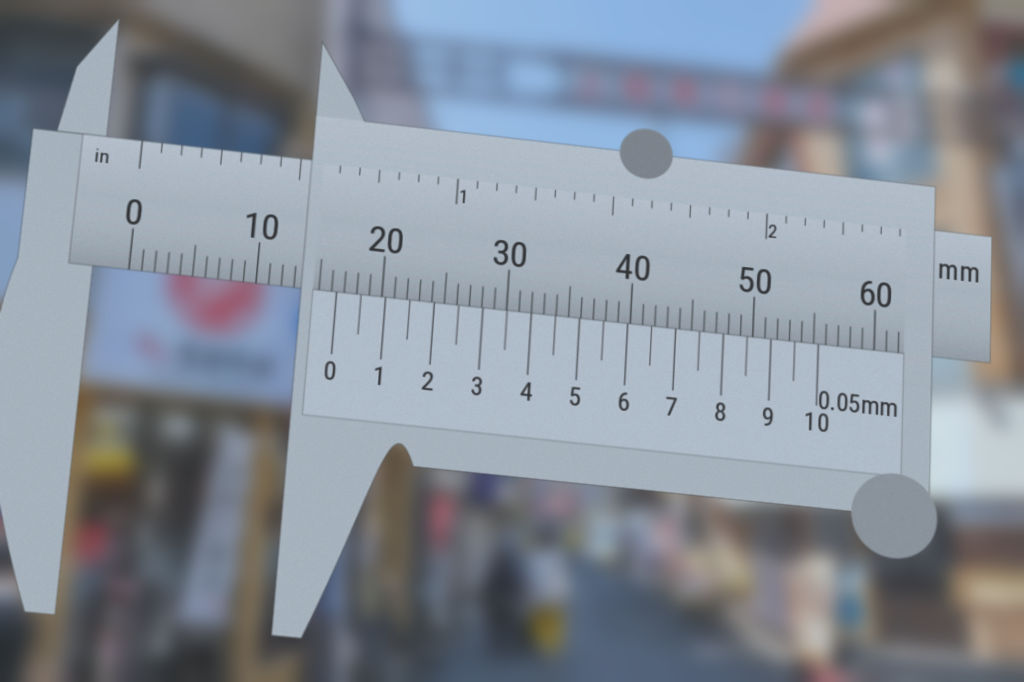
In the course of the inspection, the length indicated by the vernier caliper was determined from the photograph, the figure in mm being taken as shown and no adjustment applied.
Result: 16.4 mm
